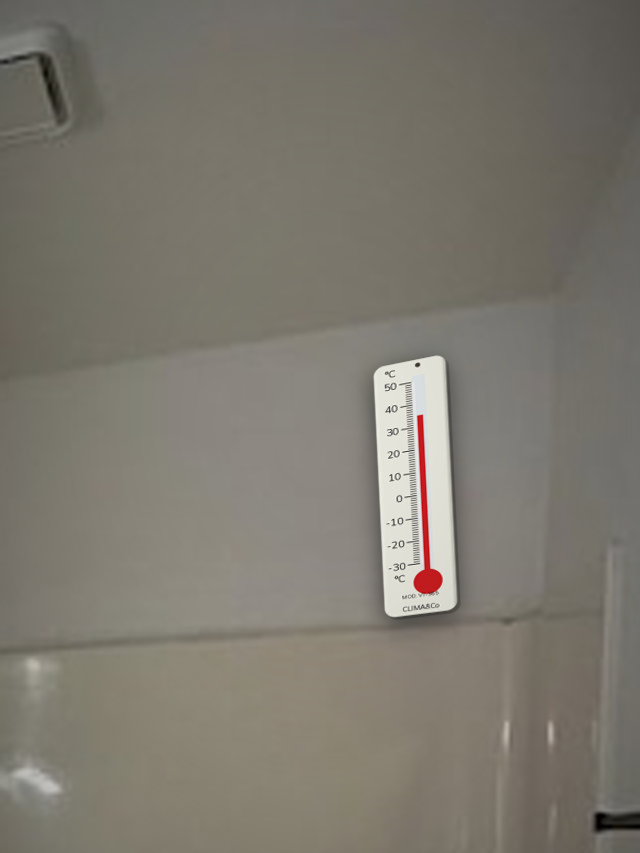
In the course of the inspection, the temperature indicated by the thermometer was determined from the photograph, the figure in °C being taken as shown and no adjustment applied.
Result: 35 °C
